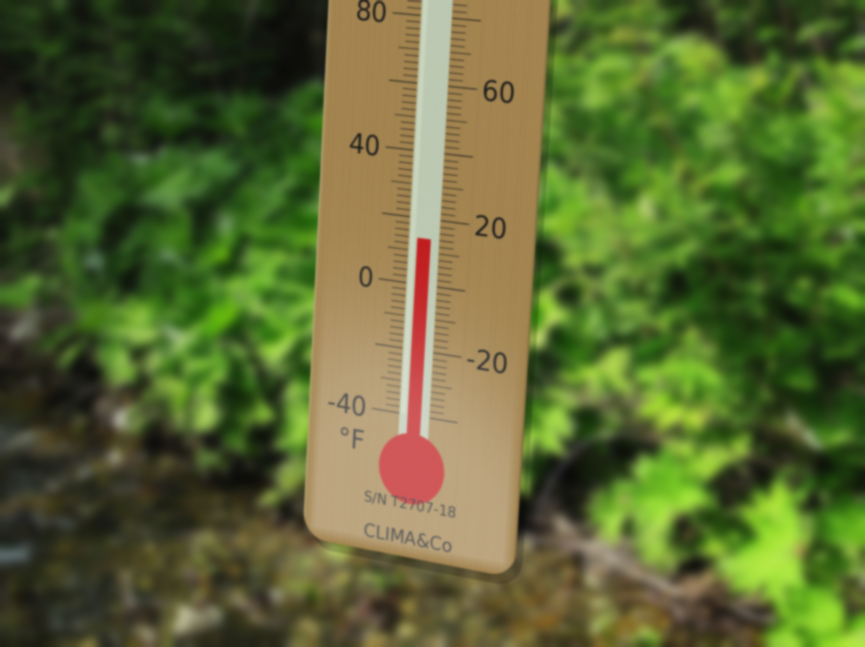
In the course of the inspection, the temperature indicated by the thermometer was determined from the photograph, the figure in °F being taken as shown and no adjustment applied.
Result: 14 °F
